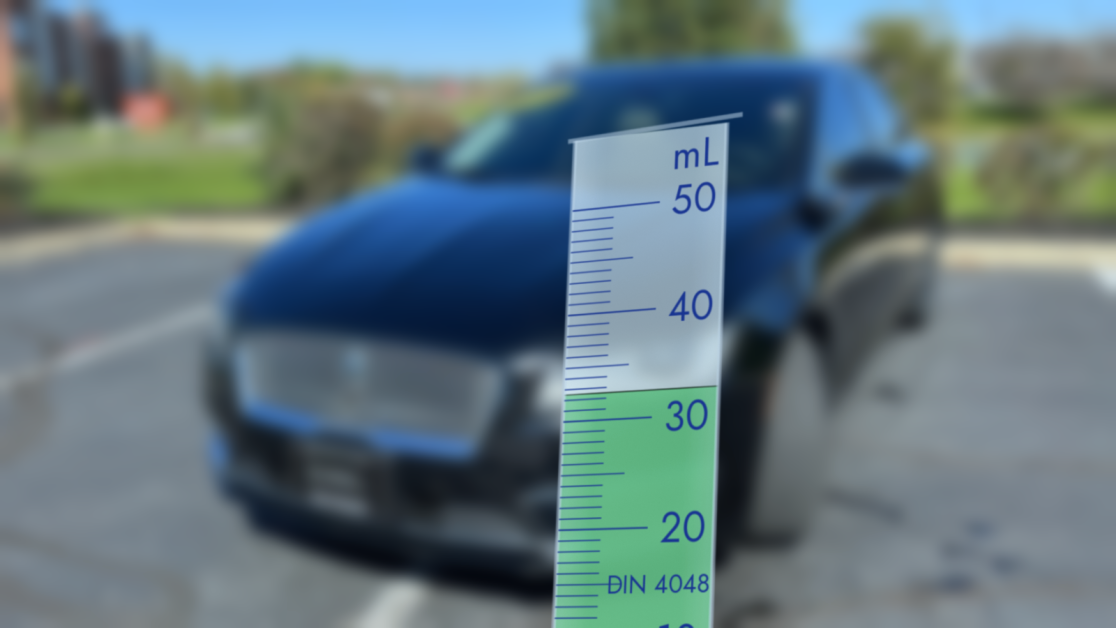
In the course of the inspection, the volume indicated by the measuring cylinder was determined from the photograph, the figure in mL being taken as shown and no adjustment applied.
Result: 32.5 mL
